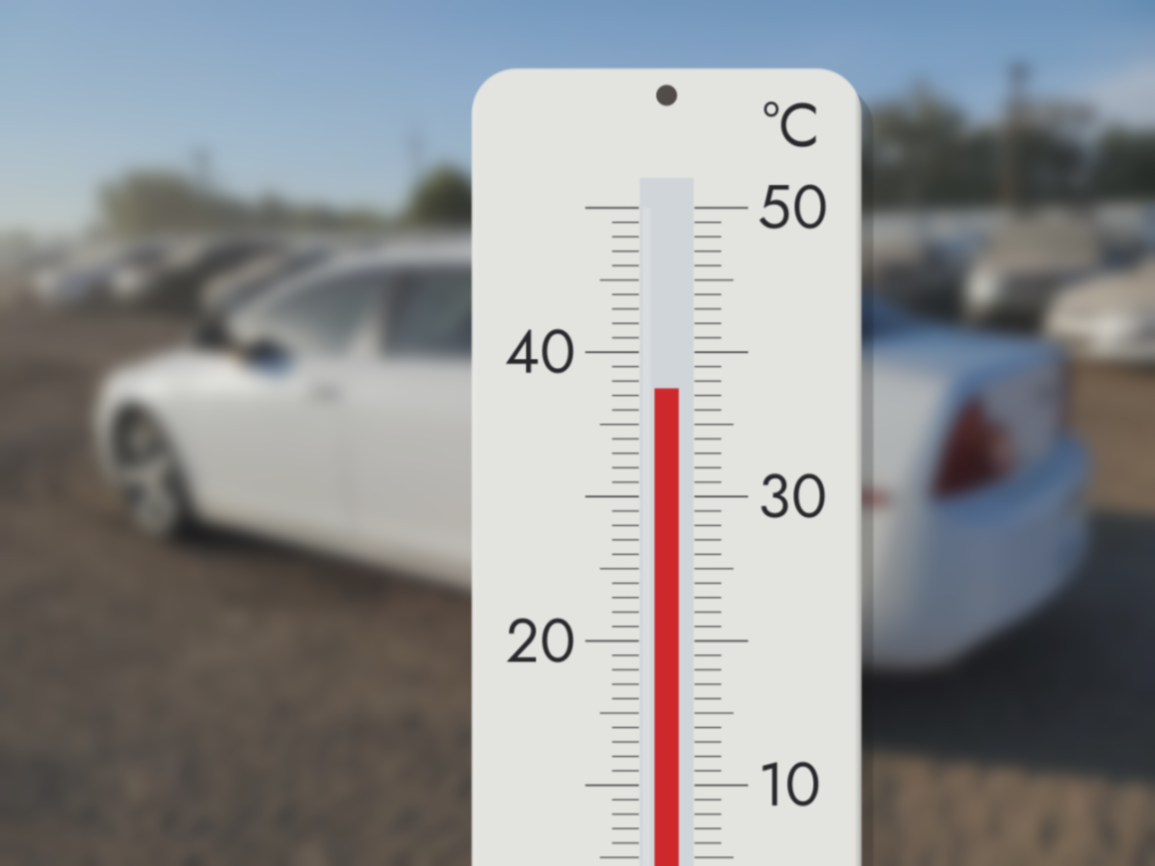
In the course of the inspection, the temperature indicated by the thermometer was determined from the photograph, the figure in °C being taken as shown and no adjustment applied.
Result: 37.5 °C
